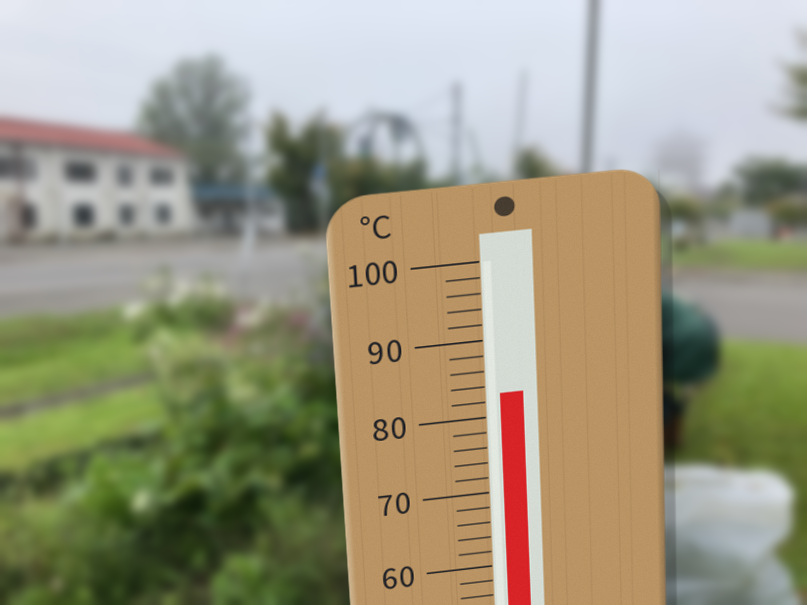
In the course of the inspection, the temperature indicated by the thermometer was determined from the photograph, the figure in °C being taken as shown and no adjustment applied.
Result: 83 °C
